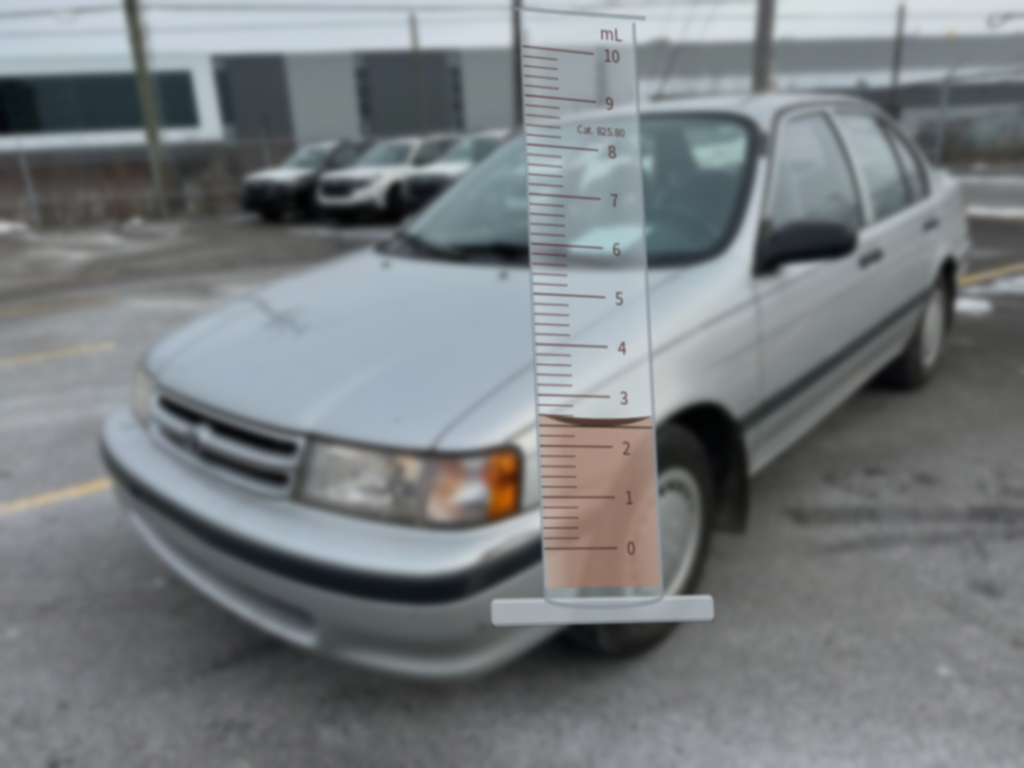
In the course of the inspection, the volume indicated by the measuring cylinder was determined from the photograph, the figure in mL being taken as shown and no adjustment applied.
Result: 2.4 mL
